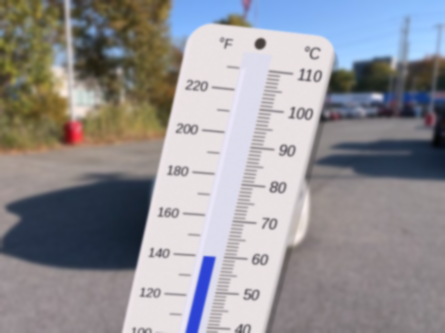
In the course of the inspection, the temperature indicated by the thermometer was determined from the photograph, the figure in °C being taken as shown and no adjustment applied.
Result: 60 °C
